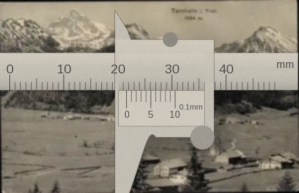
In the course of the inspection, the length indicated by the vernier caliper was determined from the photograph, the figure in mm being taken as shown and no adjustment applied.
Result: 21.6 mm
